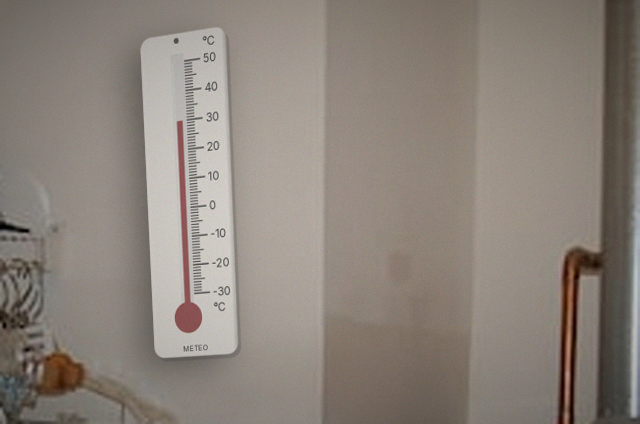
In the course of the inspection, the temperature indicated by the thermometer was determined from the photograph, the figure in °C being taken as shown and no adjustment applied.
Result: 30 °C
